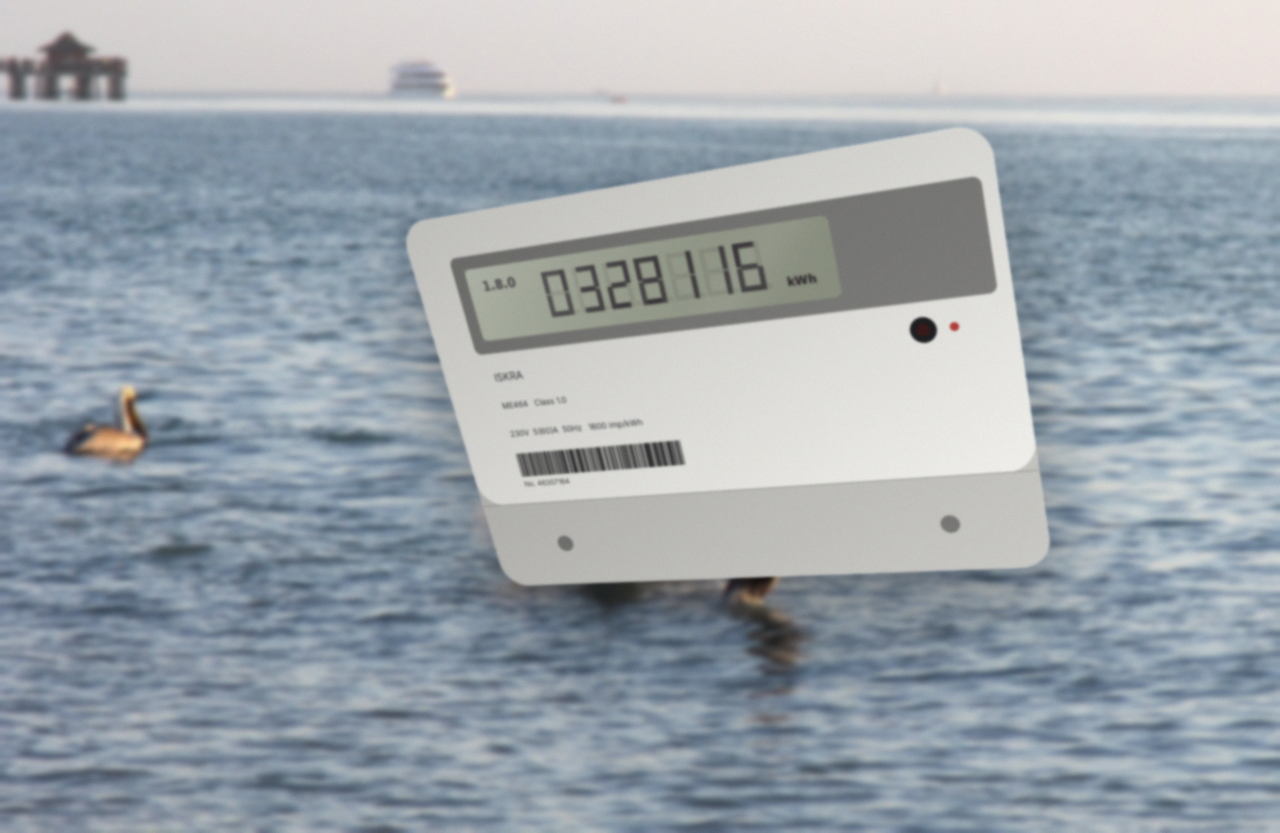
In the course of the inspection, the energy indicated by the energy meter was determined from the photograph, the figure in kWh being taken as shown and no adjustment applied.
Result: 328116 kWh
